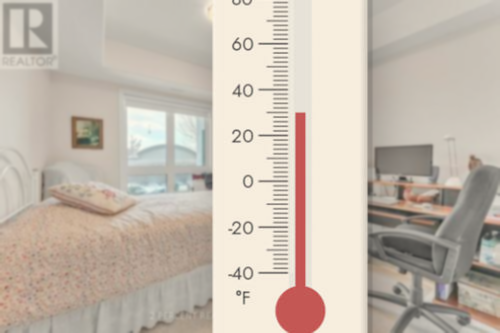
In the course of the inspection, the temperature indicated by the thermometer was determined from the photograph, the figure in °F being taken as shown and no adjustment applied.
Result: 30 °F
